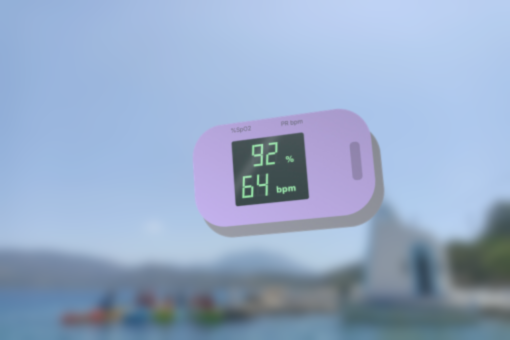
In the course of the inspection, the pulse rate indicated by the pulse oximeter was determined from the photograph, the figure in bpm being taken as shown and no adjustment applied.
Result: 64 bpm
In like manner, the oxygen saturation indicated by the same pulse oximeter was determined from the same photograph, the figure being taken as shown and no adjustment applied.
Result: 92 %
